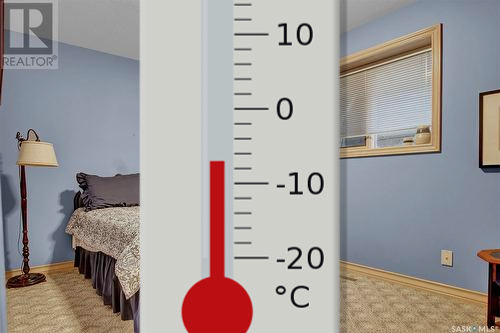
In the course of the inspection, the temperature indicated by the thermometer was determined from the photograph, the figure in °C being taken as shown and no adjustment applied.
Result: -7 °C
